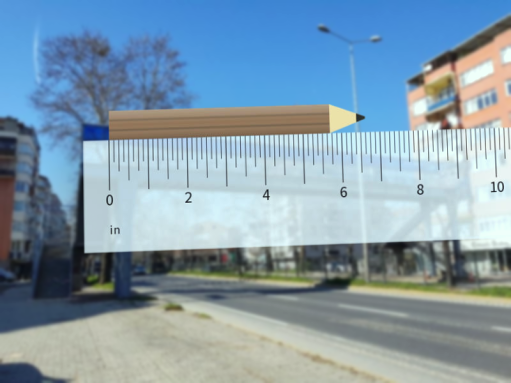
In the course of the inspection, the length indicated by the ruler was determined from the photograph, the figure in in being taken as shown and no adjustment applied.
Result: 6.625 in
